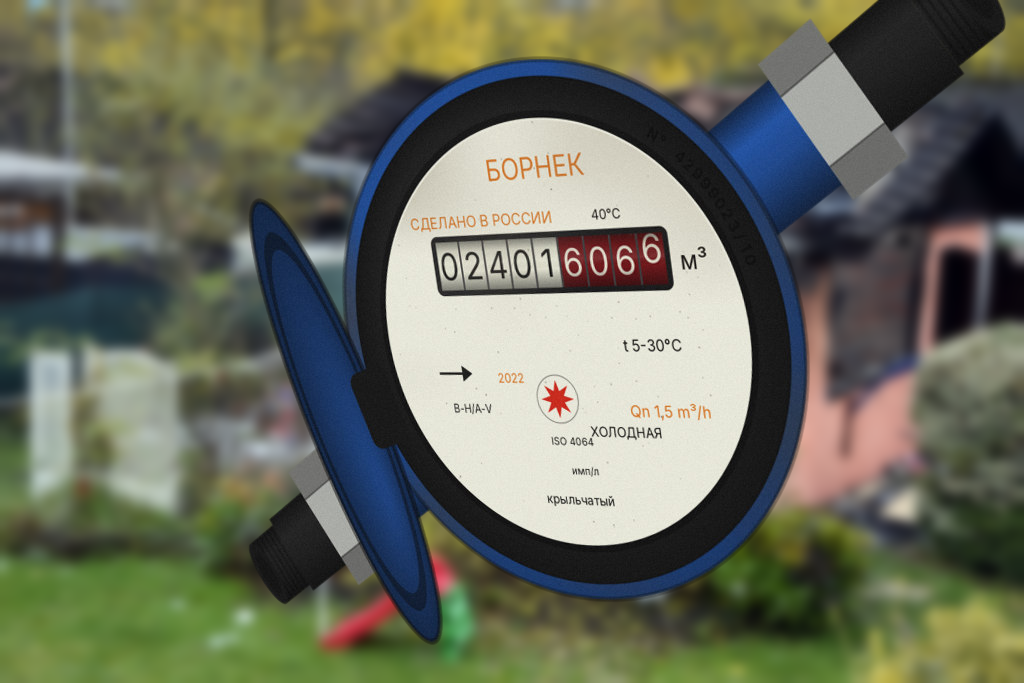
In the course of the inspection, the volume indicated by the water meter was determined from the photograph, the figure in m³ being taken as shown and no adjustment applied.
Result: 2401.6066 m³
